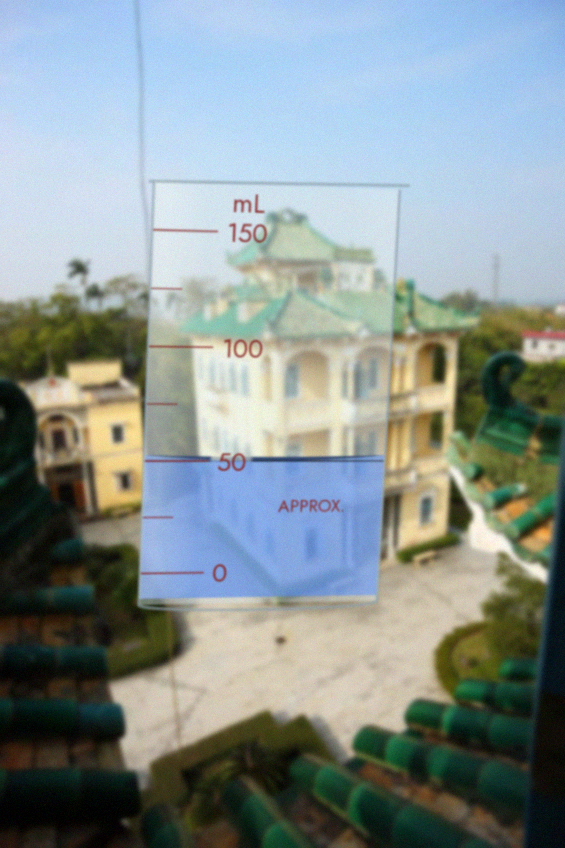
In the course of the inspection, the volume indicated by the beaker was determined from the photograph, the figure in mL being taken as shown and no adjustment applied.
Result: 50 mL
